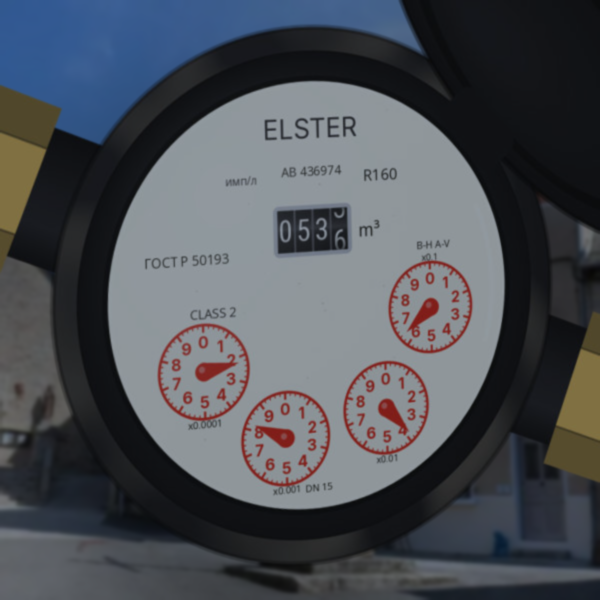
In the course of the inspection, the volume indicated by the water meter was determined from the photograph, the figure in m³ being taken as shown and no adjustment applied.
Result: 535.6382 m³
